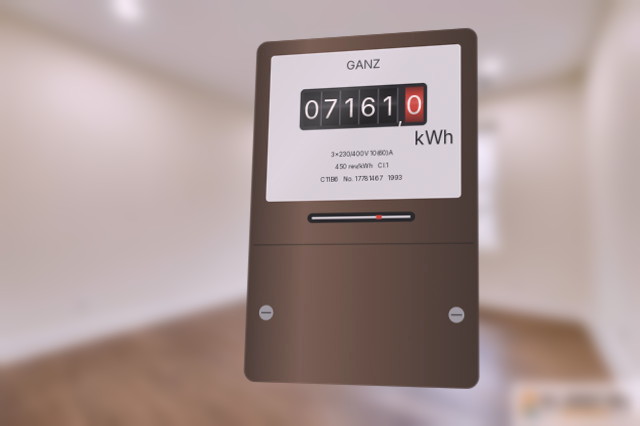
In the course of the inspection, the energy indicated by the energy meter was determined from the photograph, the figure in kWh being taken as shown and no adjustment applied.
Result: 7161.0 kWh
